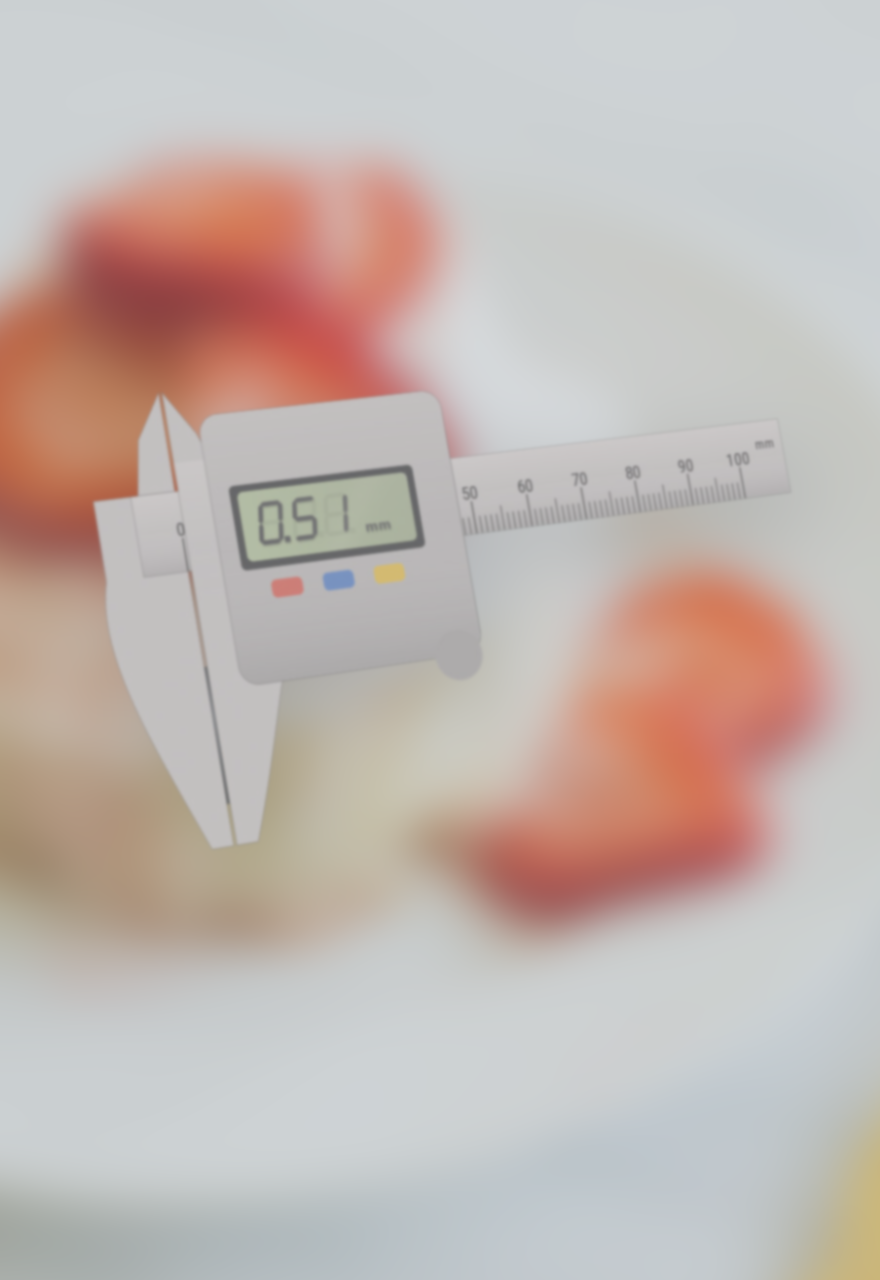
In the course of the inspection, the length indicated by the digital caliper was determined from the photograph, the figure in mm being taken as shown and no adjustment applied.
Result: 0.51 mm
